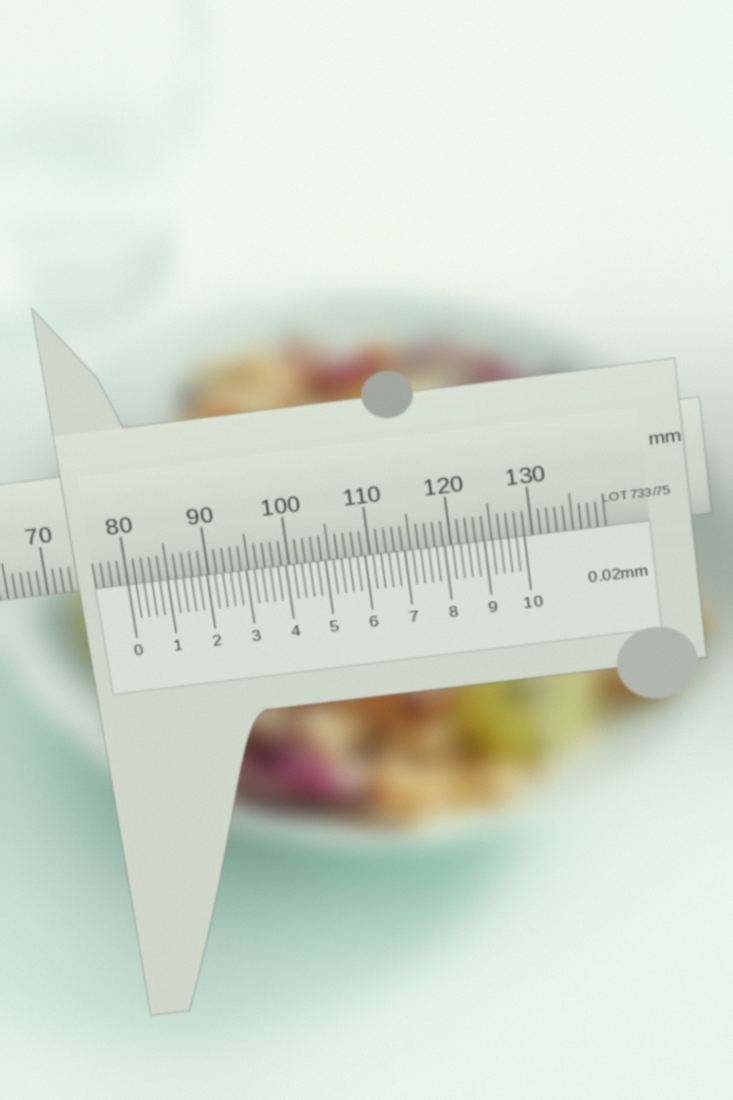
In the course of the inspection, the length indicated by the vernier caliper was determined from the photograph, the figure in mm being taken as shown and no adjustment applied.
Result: 80.0 mm
